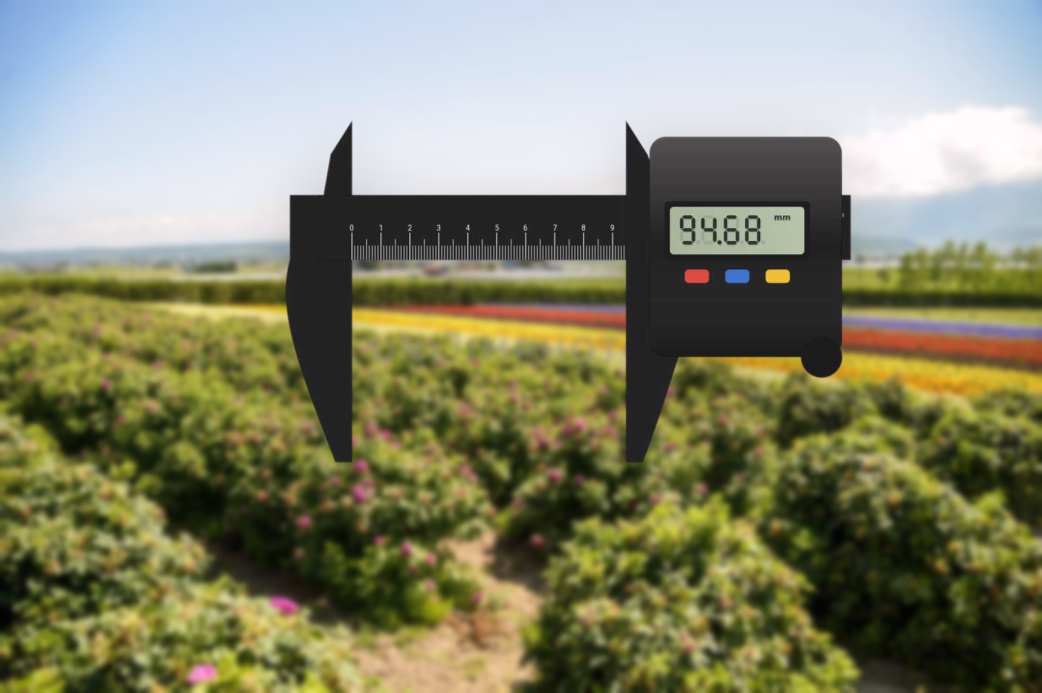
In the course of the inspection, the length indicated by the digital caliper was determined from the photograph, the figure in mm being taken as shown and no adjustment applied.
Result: 94.68 mm
